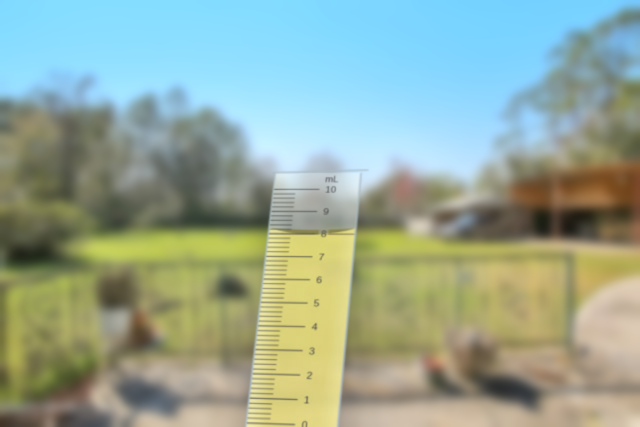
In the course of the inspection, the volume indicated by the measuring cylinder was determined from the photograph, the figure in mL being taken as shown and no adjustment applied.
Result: 8 mL
